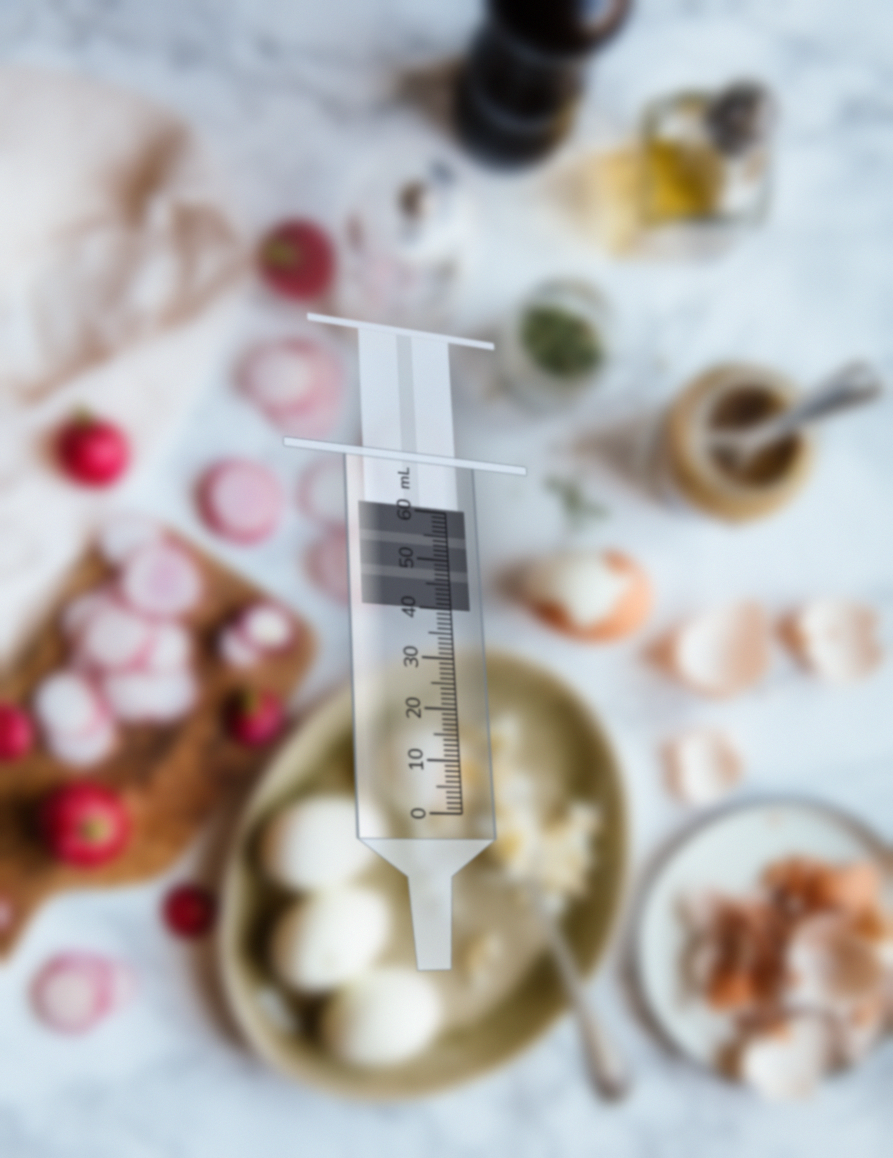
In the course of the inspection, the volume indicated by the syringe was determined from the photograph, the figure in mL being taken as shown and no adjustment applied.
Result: 40 mL
